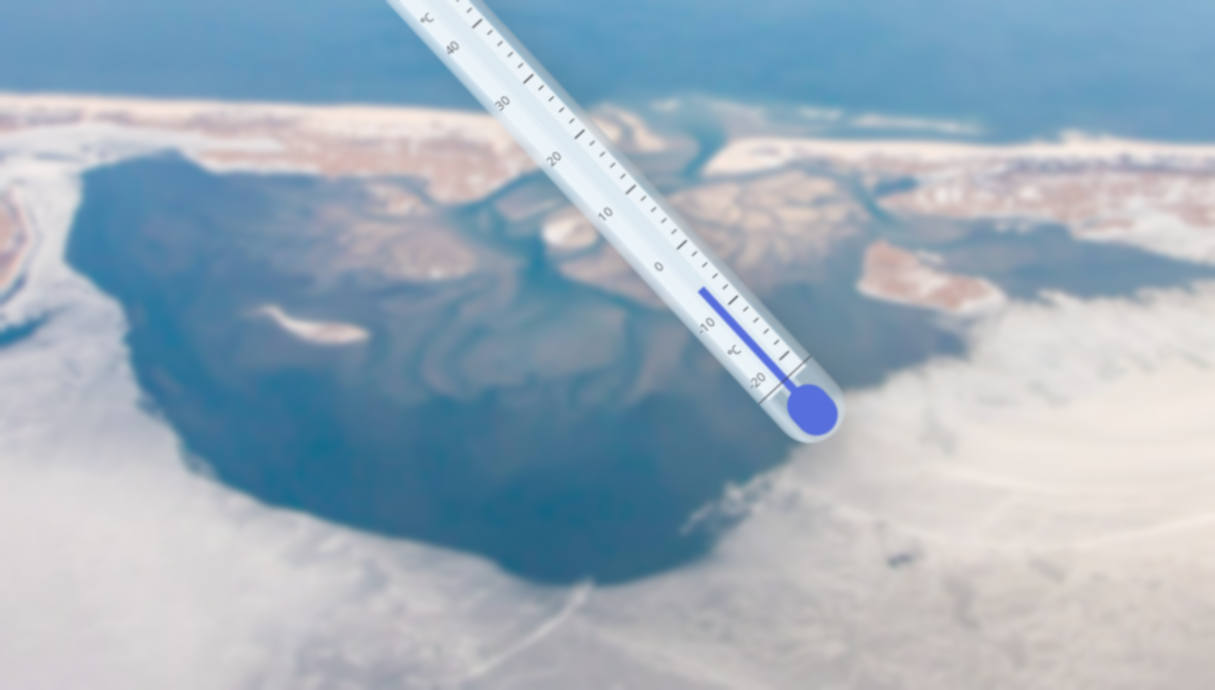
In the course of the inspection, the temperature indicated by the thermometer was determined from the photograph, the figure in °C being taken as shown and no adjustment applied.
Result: -6 °C
